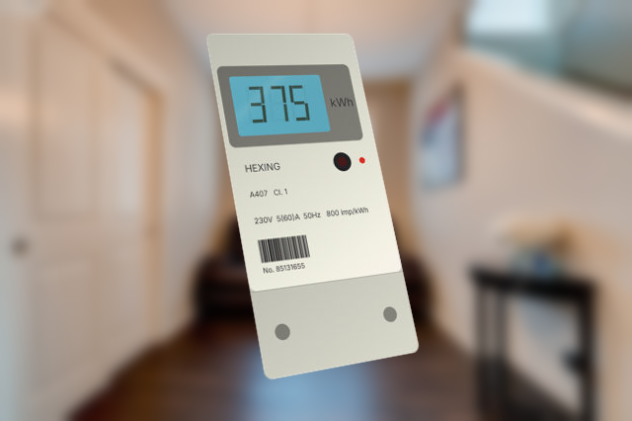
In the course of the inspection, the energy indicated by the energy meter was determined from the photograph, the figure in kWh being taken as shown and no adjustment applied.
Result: 375 kWh
